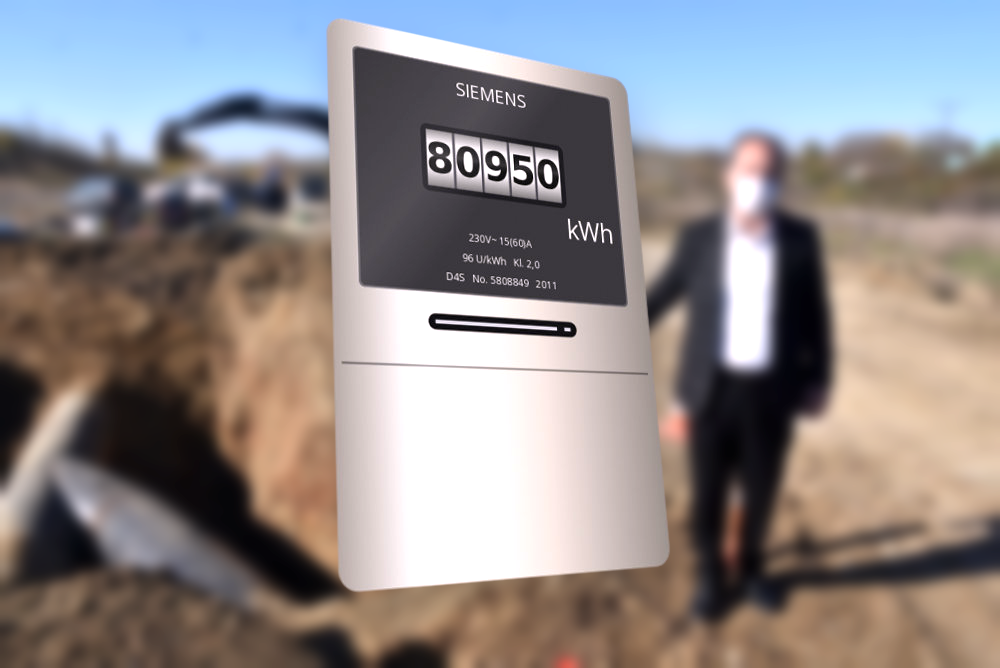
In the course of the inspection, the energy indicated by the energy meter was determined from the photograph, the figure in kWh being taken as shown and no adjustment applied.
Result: 80950 kWh
